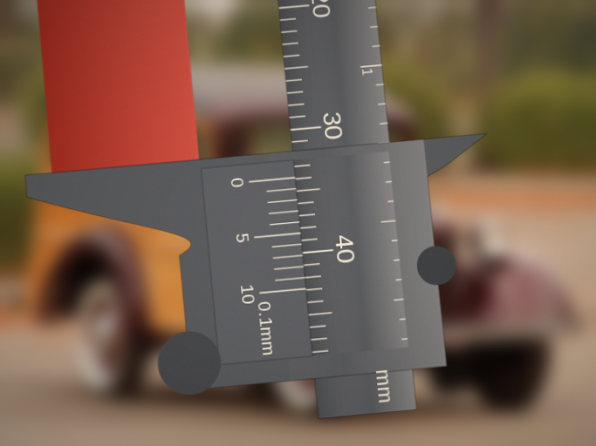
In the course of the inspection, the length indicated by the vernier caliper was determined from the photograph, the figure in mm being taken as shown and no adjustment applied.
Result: 33.9 mm
